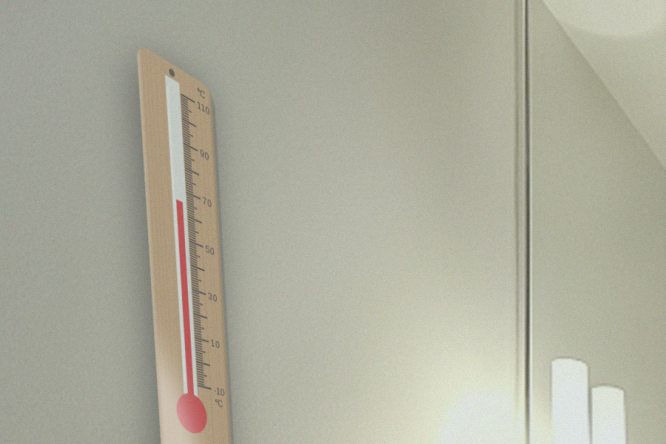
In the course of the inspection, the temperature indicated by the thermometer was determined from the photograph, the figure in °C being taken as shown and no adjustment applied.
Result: 65 °C
